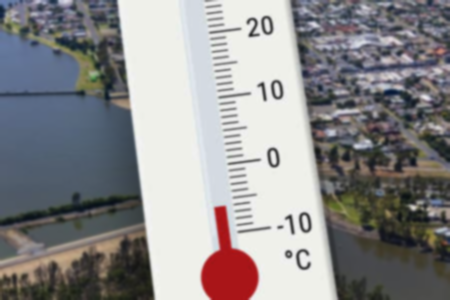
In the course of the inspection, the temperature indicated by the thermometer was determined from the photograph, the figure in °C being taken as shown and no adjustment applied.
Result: -6 °C
